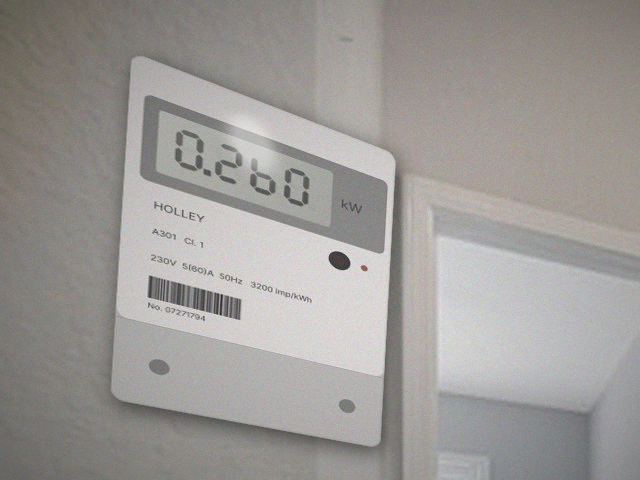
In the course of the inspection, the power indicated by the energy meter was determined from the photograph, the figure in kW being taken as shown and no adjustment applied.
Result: 0.260 kW
